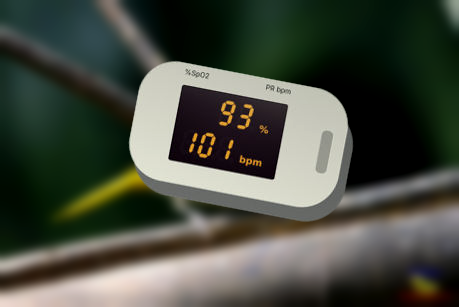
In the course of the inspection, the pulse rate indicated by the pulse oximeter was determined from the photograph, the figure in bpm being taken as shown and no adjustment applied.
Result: 101 bpm
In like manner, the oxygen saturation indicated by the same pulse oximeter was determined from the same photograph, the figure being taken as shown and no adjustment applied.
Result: 93 %
